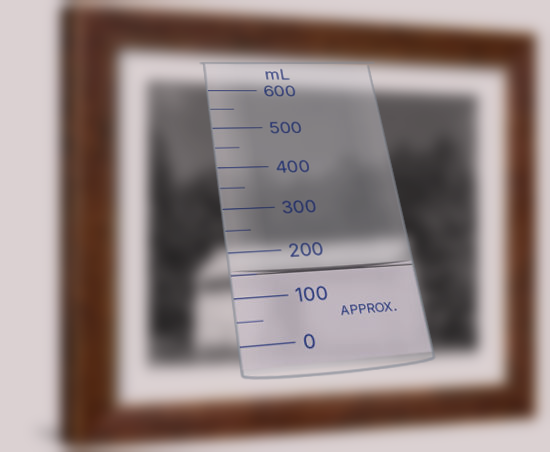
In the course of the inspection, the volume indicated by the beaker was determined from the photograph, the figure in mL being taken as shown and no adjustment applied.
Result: 150 mL
